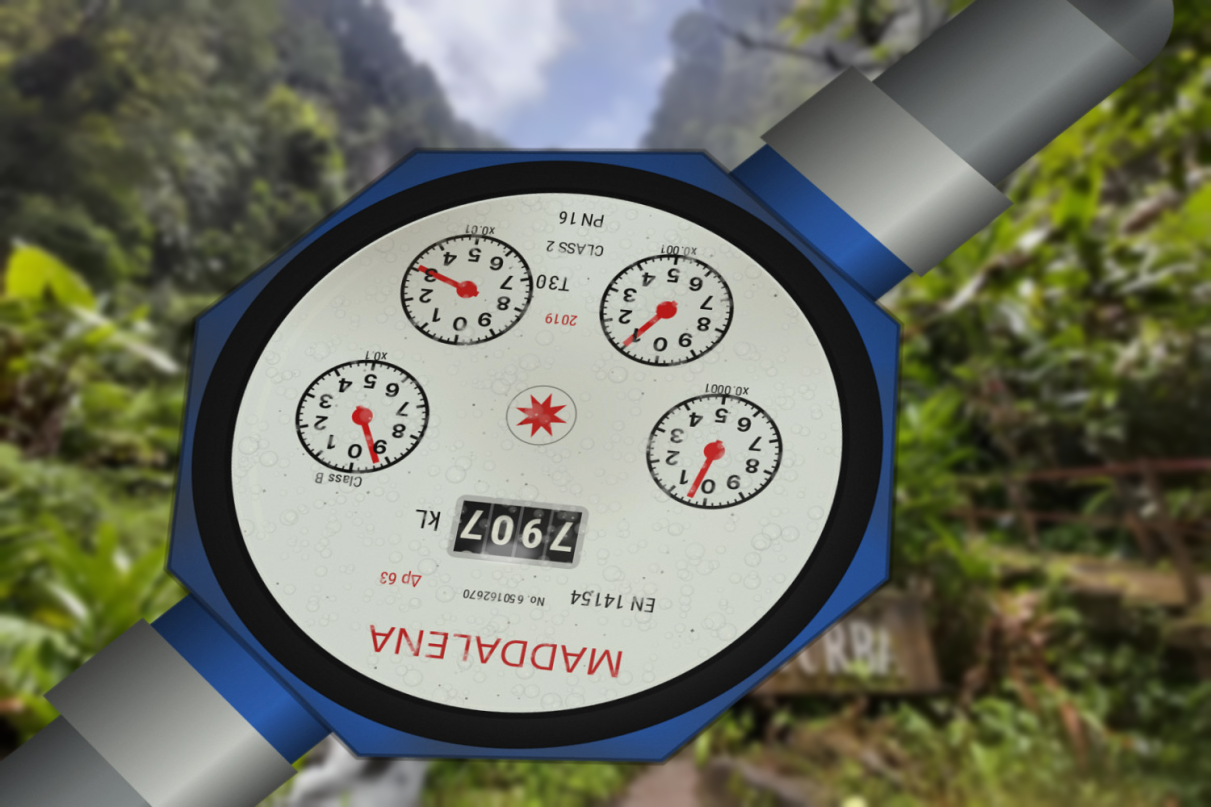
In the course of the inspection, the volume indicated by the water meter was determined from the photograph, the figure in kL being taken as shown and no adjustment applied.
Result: 7906.9310 kL
